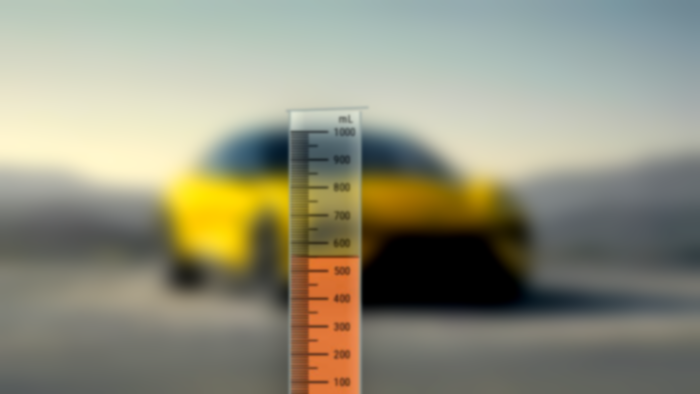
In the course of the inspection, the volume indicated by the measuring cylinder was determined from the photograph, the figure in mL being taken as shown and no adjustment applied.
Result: 550 mL
